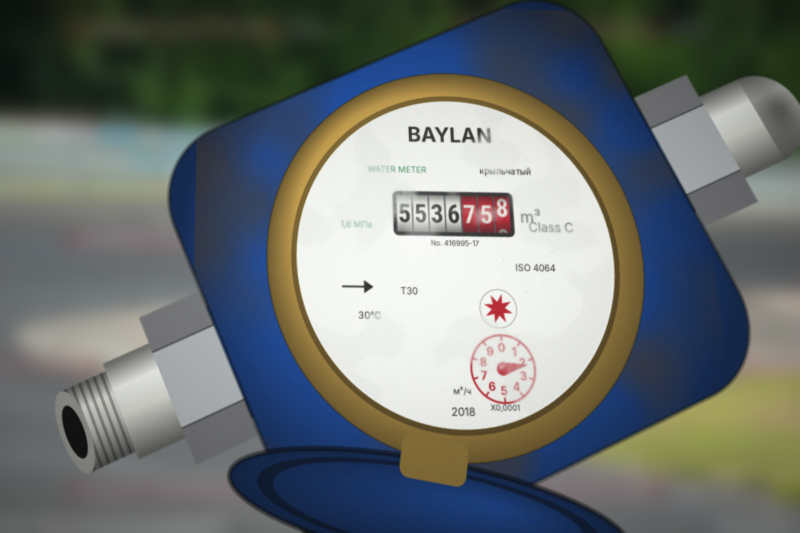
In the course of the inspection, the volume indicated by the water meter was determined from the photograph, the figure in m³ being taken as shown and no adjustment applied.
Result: 5536.7582 m³
